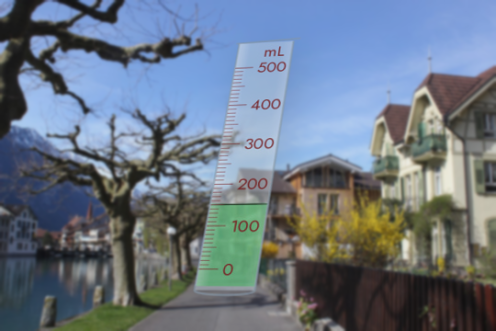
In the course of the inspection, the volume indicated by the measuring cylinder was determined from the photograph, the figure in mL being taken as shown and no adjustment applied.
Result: 150 mL
